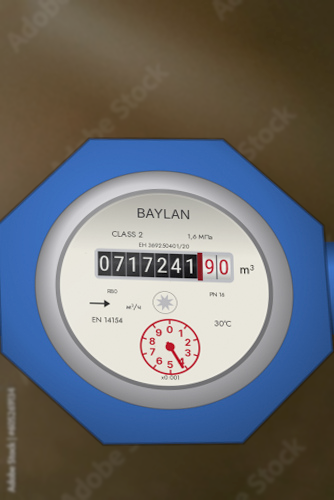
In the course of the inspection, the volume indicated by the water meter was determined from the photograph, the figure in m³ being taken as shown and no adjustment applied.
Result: 717241.904 m³
